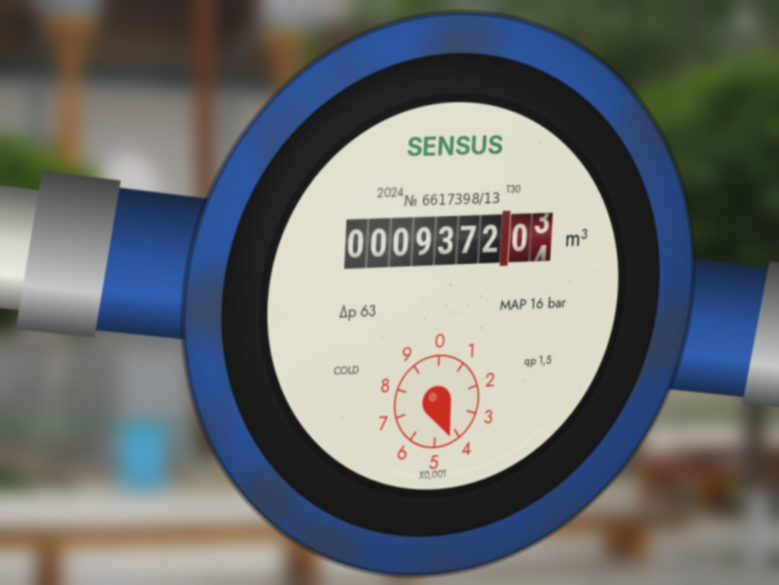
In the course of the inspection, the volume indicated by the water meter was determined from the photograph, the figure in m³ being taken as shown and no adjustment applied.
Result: 9372.034 m³
